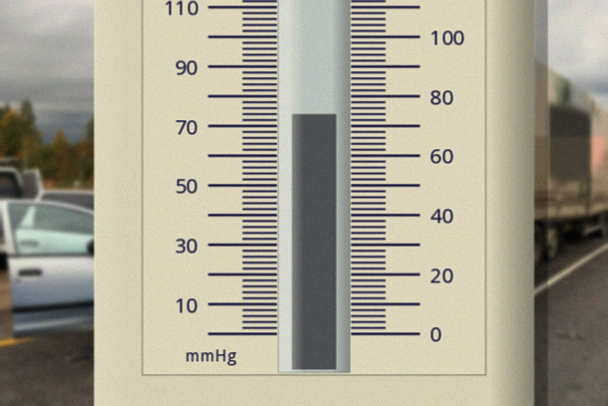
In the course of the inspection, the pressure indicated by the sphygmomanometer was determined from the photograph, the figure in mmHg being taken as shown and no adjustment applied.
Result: 74 mmHg
